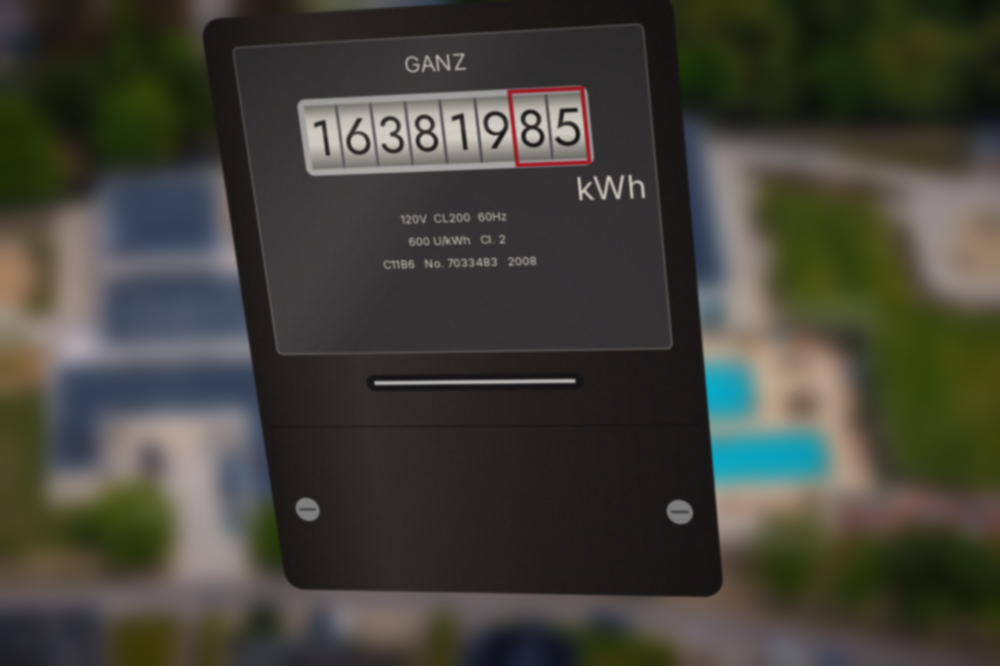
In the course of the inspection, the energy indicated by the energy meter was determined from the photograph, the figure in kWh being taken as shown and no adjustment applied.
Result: 163819.85 kWh
